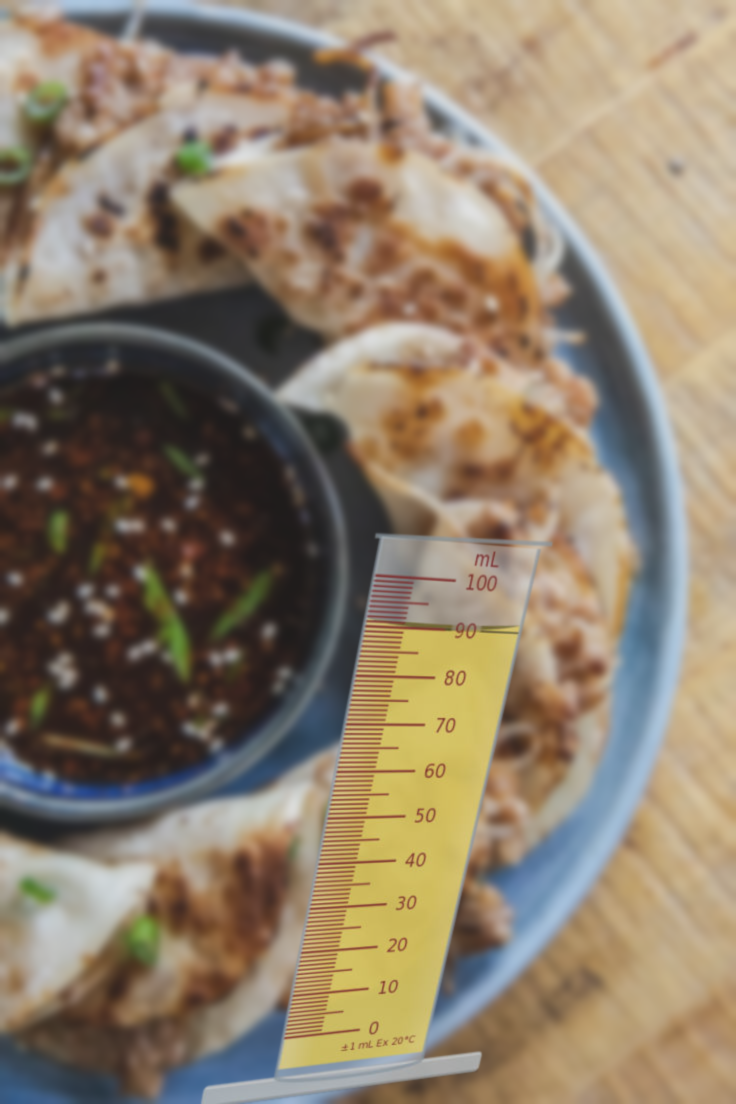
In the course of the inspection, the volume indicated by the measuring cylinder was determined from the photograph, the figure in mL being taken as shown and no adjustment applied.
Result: 90 mL
